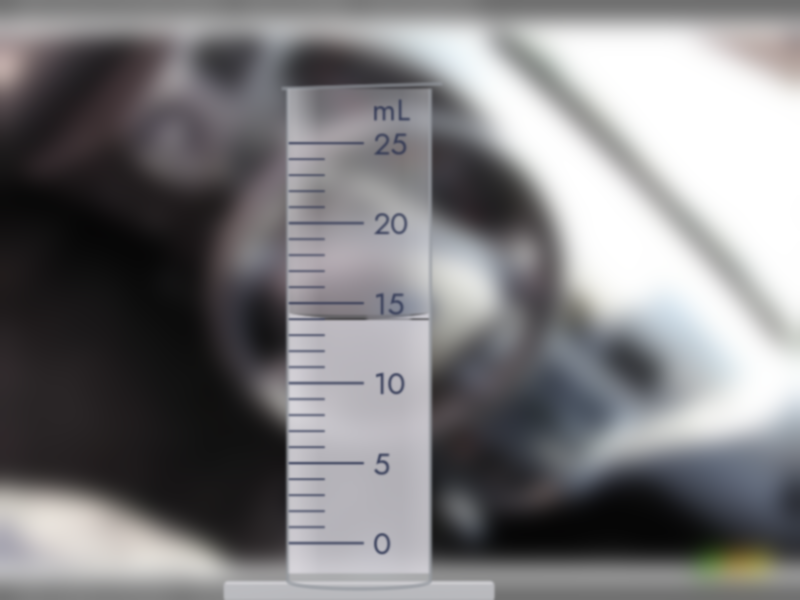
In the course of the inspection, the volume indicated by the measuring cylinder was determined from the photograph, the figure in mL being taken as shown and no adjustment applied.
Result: 14 mL
